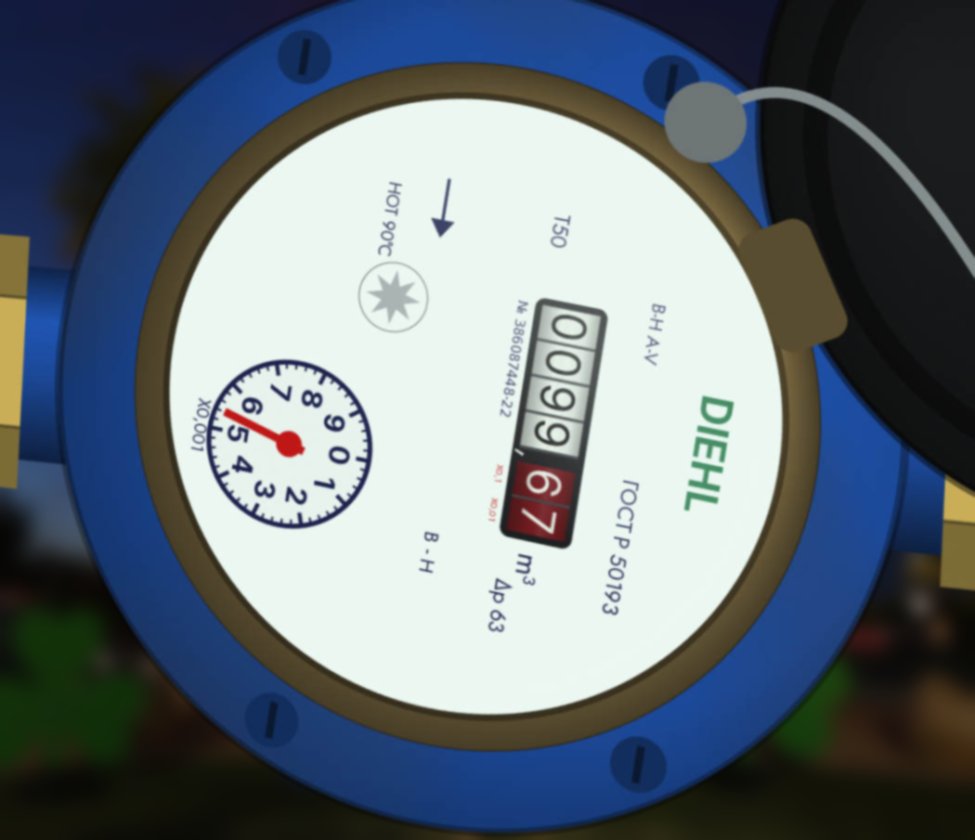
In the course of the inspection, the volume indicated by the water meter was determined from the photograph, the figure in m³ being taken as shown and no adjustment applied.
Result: 99.675 m³
